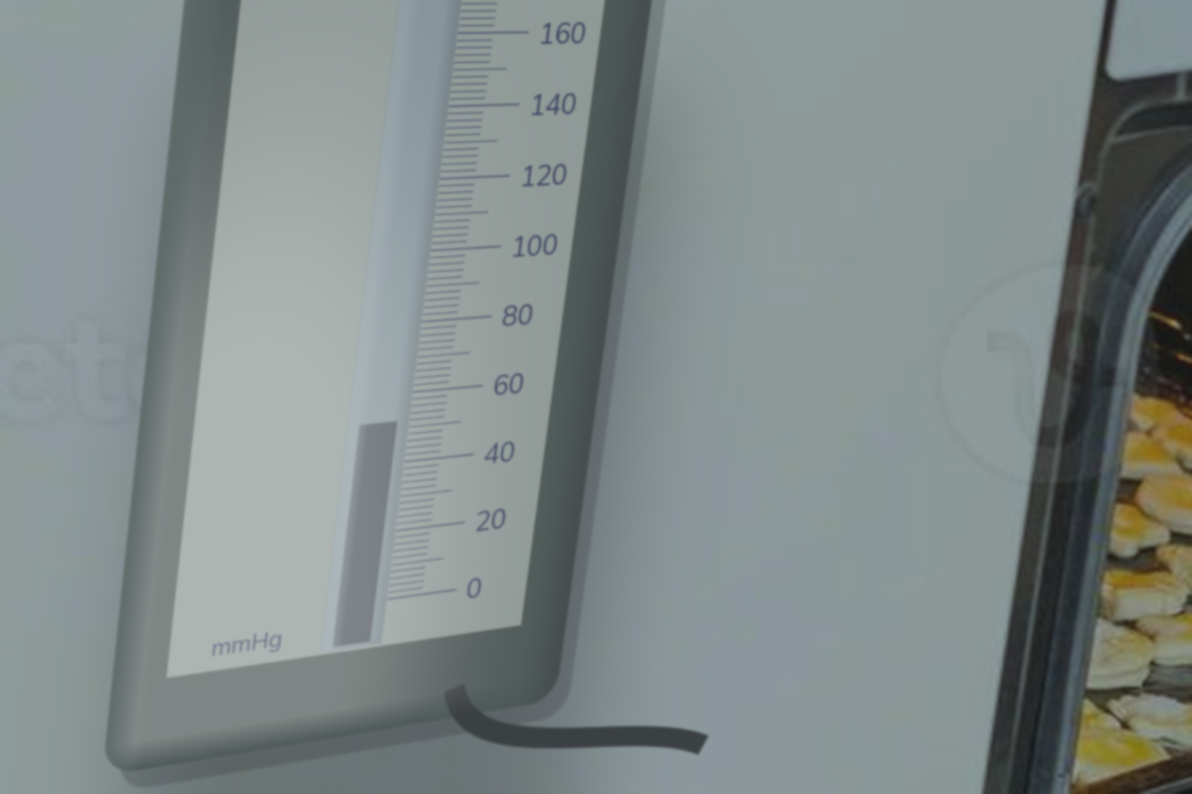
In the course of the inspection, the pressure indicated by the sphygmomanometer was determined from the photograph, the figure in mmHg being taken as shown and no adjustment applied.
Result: 52 mmHg
